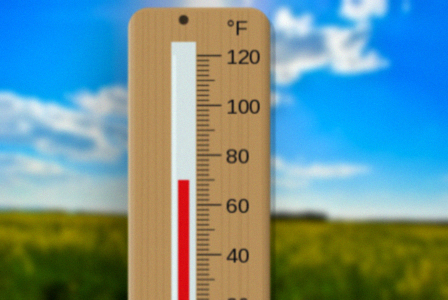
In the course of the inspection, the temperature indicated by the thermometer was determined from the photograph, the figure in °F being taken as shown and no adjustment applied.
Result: 70 °F
